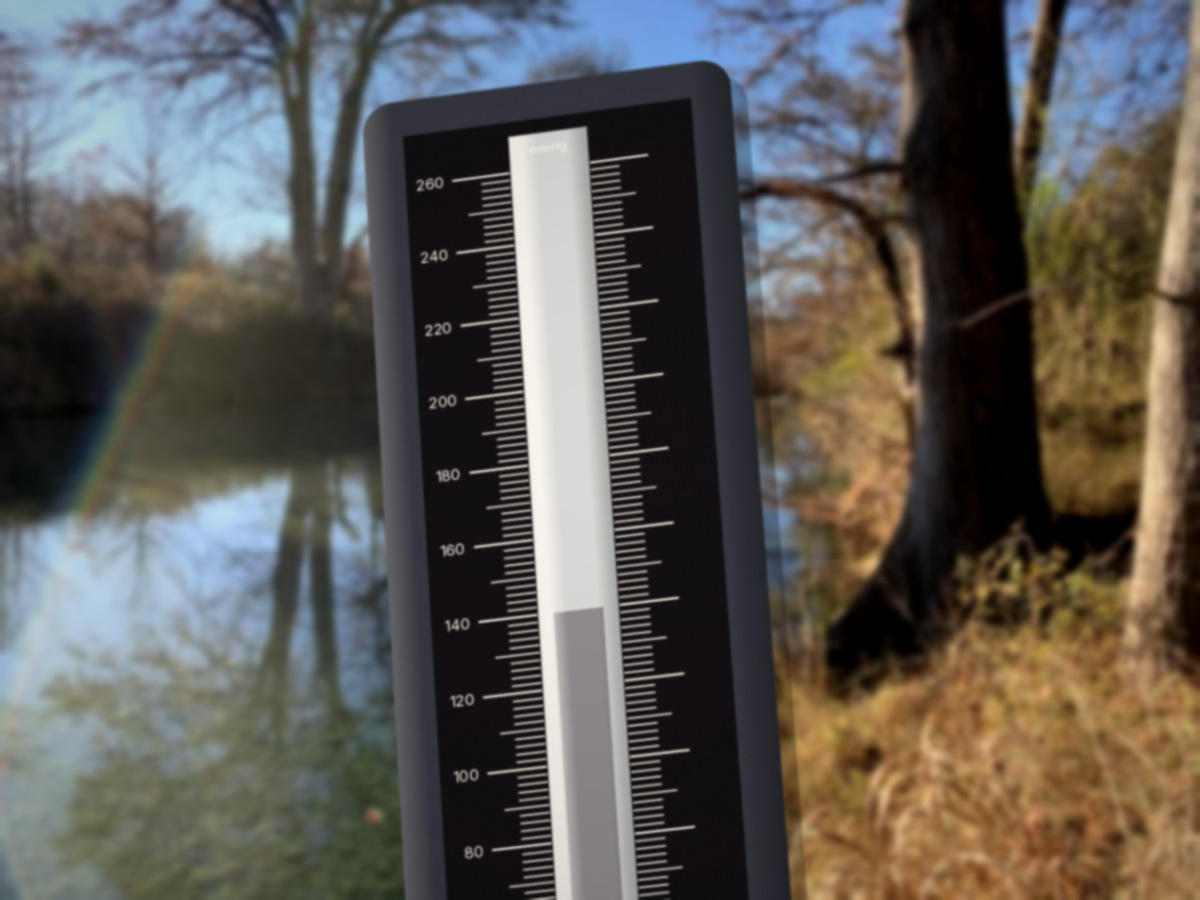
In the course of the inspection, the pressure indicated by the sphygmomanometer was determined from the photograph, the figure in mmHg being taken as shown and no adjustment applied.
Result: 140 mmHg
